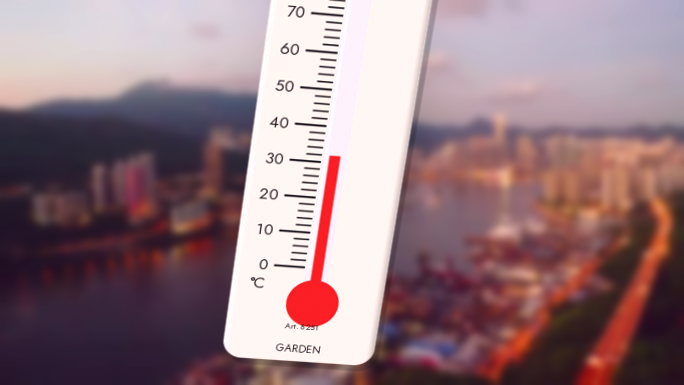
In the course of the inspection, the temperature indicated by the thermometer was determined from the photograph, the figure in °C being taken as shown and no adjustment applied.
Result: 32 °C
